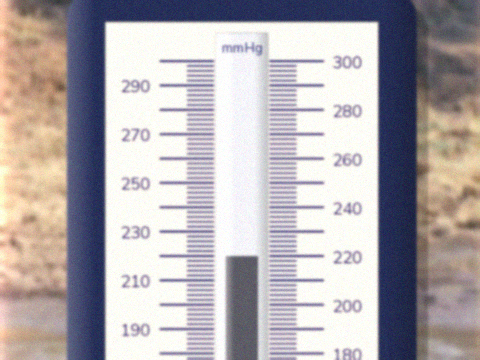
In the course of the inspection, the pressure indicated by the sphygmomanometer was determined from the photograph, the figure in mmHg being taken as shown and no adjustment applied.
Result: 220 mmHg
